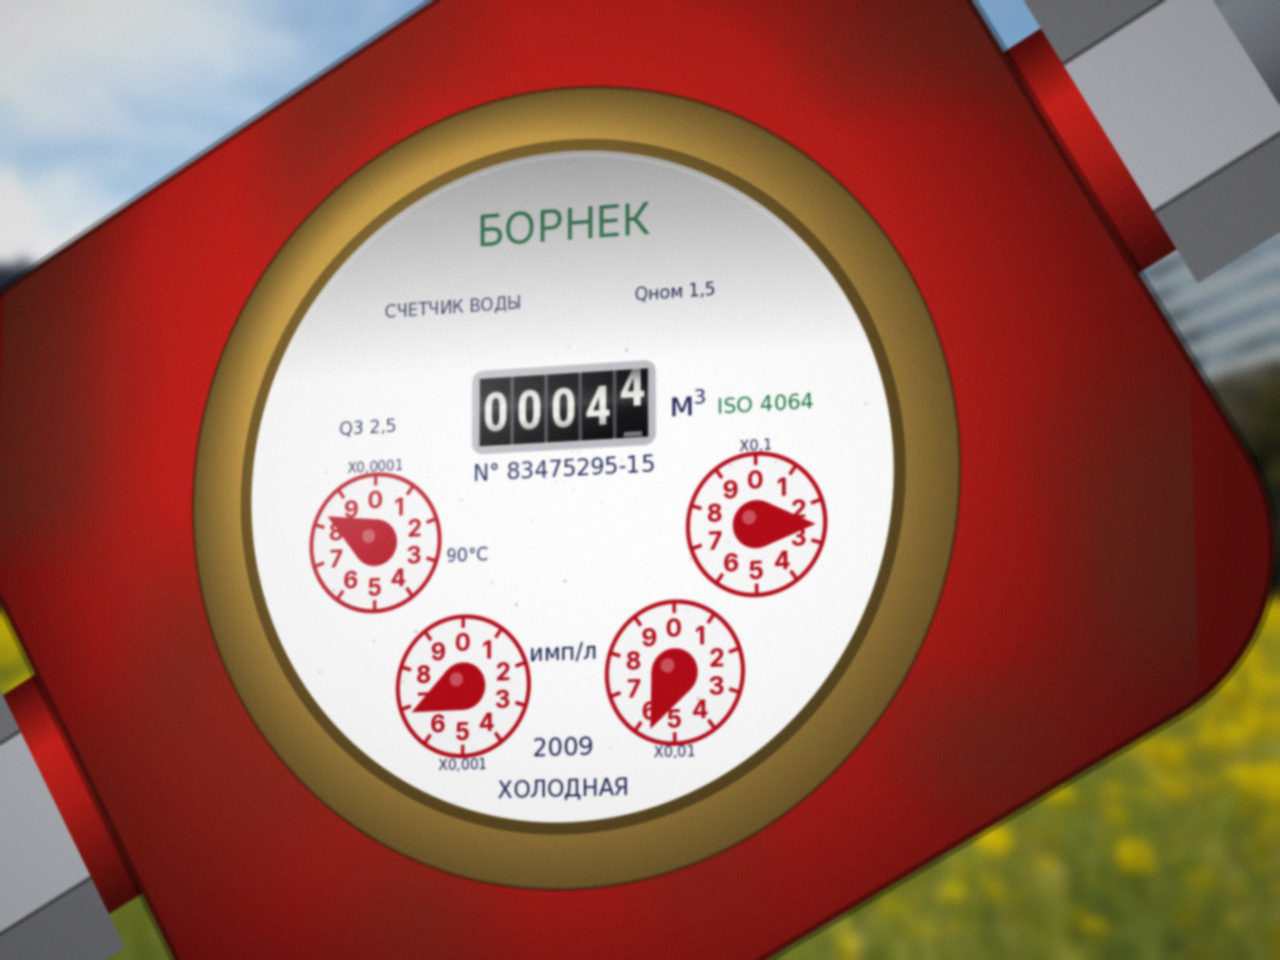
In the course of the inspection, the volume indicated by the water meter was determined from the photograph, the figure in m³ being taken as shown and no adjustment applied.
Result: 44.2568 m³
